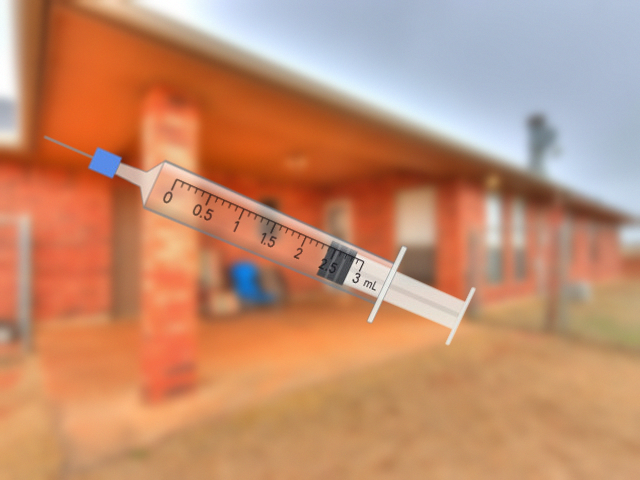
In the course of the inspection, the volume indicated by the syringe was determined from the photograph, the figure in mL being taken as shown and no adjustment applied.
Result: 2.4 mL
